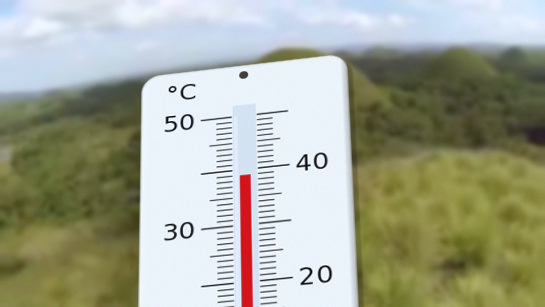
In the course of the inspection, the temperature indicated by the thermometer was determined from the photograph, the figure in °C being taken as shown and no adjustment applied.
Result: 39 °C
